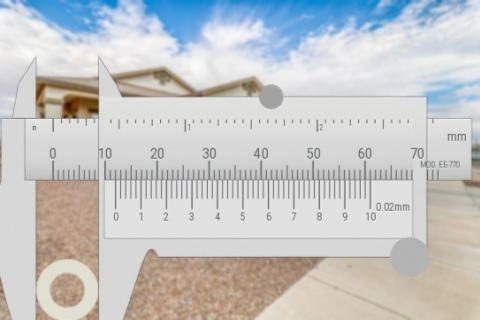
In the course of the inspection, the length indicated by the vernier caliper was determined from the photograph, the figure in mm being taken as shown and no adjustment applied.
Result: 12.0 mm
